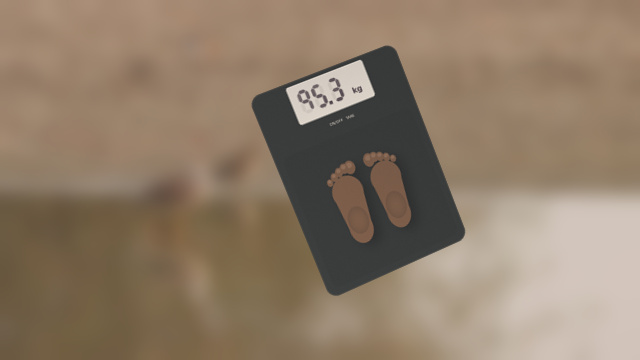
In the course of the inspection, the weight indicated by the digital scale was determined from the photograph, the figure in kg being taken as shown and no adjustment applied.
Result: 95.3 kg
